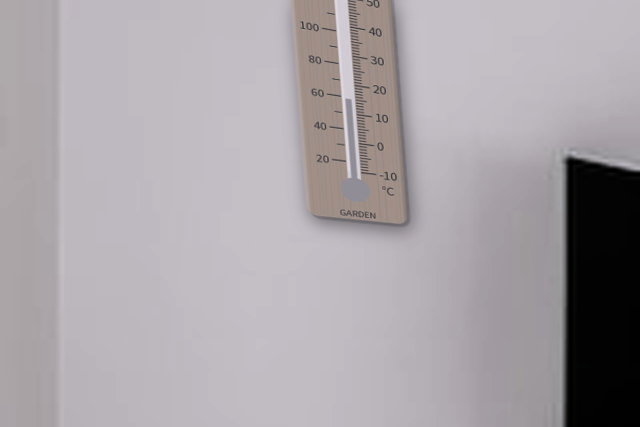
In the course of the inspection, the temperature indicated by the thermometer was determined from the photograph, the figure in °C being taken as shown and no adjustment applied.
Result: 15 °C
